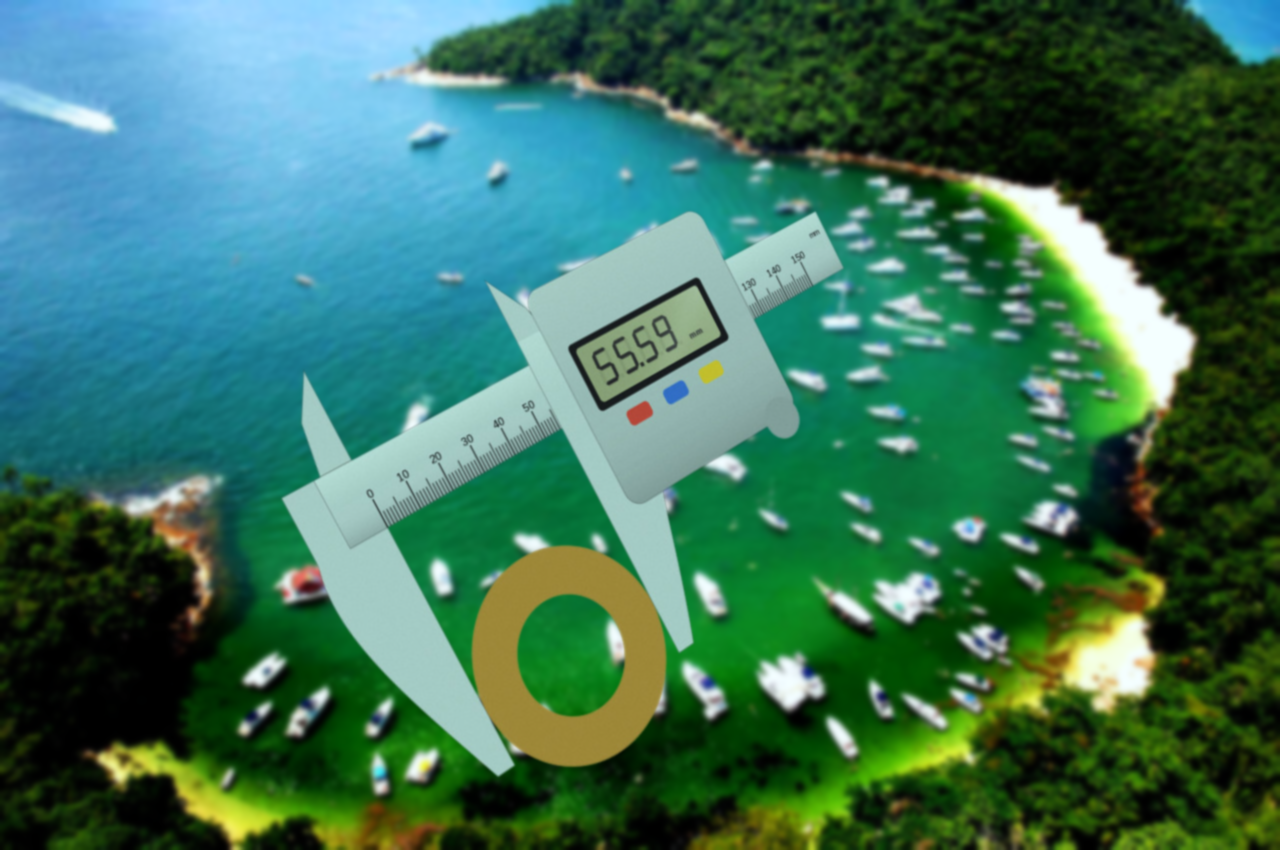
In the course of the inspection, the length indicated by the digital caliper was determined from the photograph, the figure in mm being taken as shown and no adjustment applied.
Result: 55.59 mm
